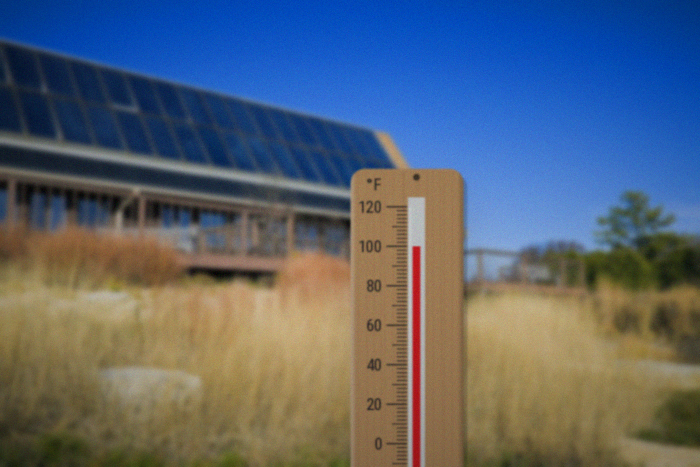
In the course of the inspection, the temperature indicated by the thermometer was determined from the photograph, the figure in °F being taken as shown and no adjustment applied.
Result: 100 °F
